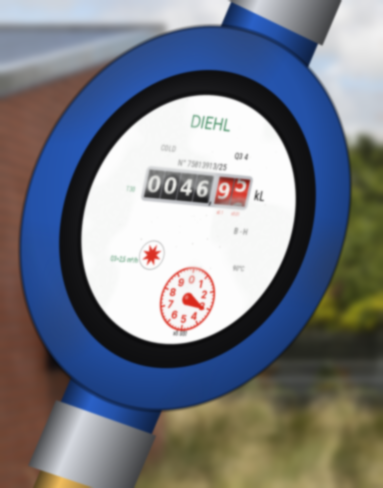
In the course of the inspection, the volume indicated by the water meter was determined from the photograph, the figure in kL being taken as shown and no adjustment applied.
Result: 46.953 kL
